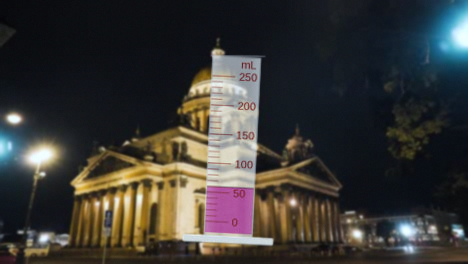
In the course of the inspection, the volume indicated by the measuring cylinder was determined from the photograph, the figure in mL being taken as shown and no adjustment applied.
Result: 60 mL
